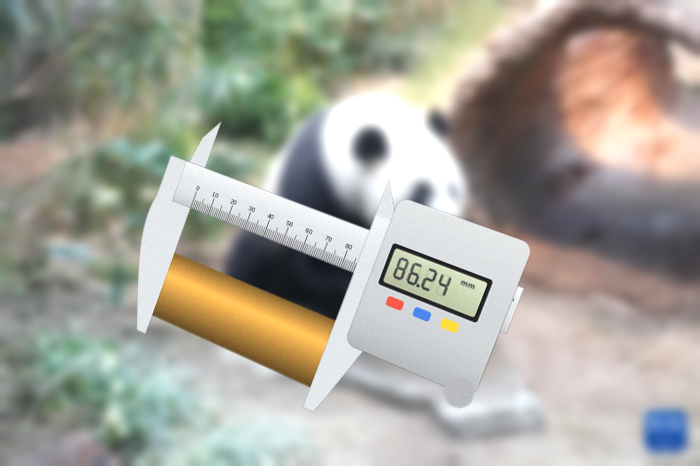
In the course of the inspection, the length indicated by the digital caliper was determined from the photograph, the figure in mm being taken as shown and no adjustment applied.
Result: 86.24 mm
